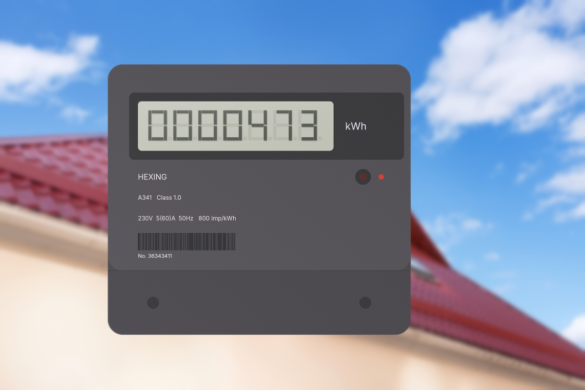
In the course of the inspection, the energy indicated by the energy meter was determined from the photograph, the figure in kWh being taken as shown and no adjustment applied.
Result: 473 kWh
